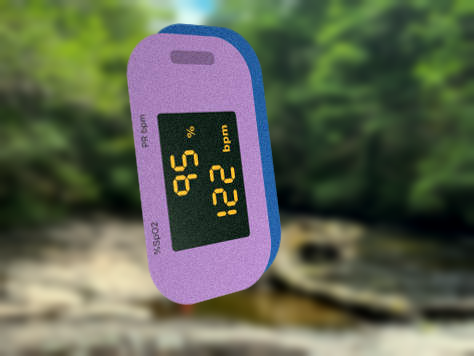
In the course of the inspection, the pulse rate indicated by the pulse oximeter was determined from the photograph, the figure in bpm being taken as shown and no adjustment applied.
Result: 122 bpm
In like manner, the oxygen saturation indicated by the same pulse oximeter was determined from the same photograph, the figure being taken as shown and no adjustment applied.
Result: 95 %
